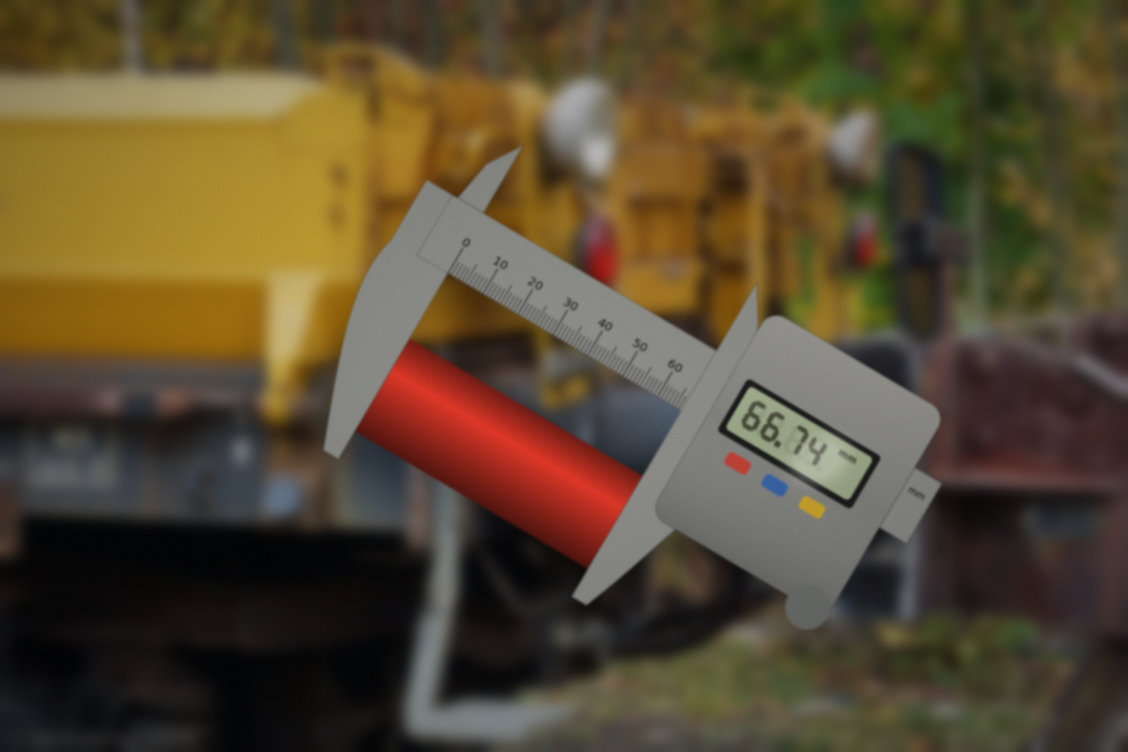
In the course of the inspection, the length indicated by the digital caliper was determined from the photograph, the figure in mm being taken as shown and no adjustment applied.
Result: 66.74 mm
